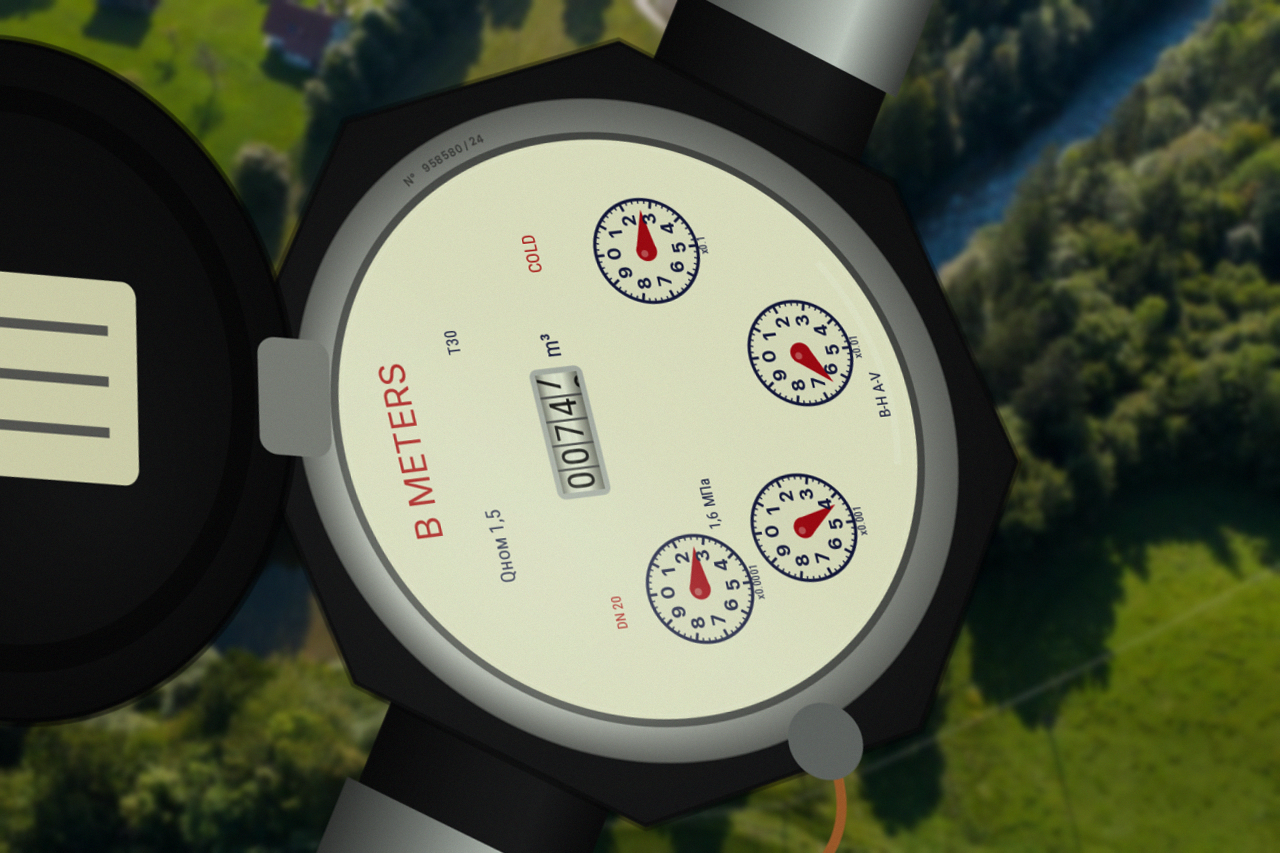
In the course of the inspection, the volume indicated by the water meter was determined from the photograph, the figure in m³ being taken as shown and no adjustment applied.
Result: 747.2642 m³
